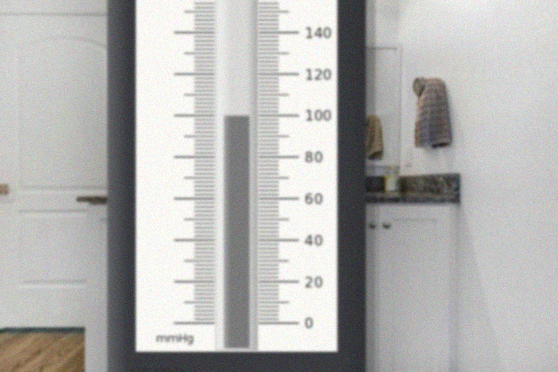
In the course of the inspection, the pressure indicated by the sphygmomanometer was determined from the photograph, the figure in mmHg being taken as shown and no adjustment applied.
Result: 100 mmHg
